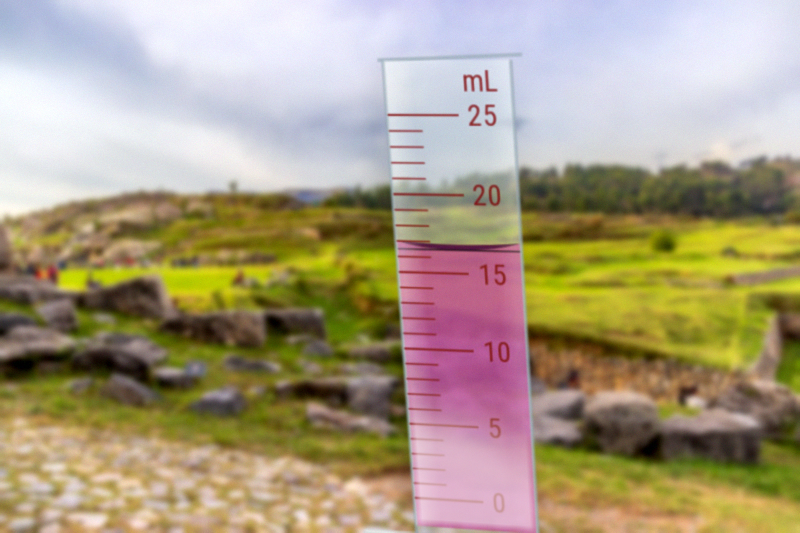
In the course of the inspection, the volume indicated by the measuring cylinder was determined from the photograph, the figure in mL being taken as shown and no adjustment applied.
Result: 16.5 mL
